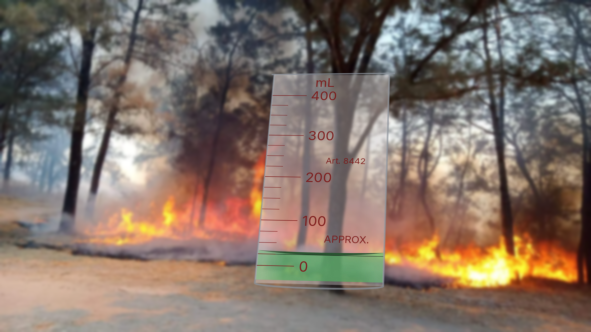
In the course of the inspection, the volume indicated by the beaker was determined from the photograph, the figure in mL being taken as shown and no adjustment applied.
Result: 25 mL
